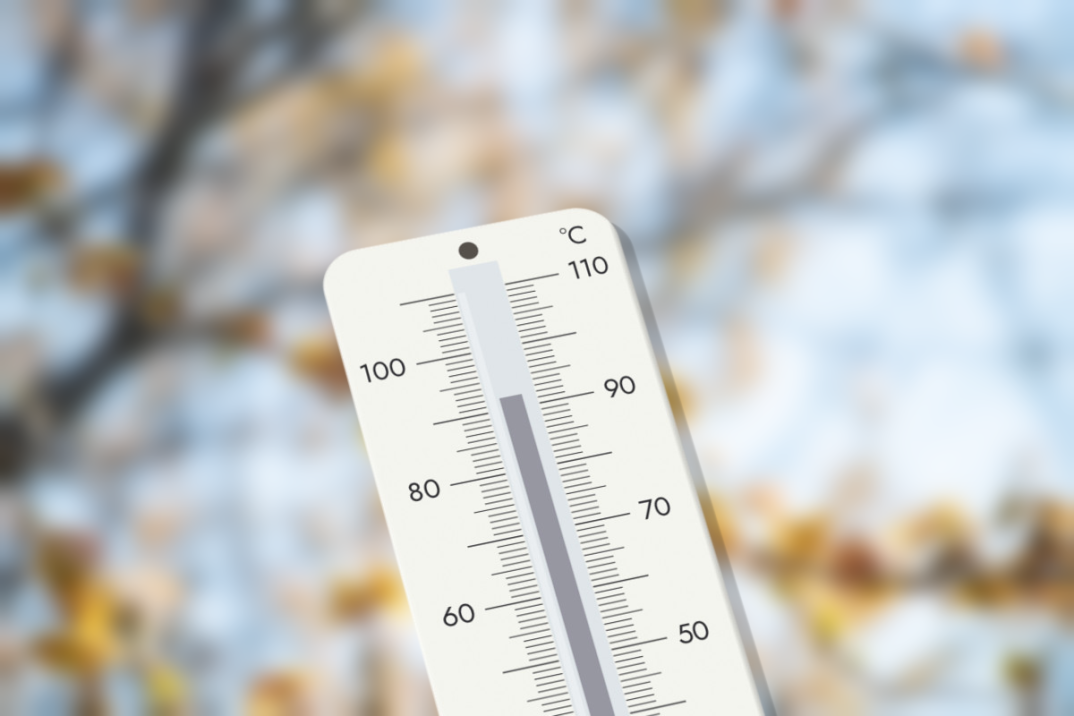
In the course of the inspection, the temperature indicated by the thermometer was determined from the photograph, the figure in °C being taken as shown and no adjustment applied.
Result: 92 °C
